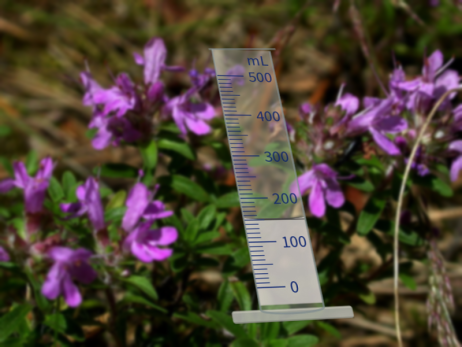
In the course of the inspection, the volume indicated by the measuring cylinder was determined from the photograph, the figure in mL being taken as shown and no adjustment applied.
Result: 150 mL
